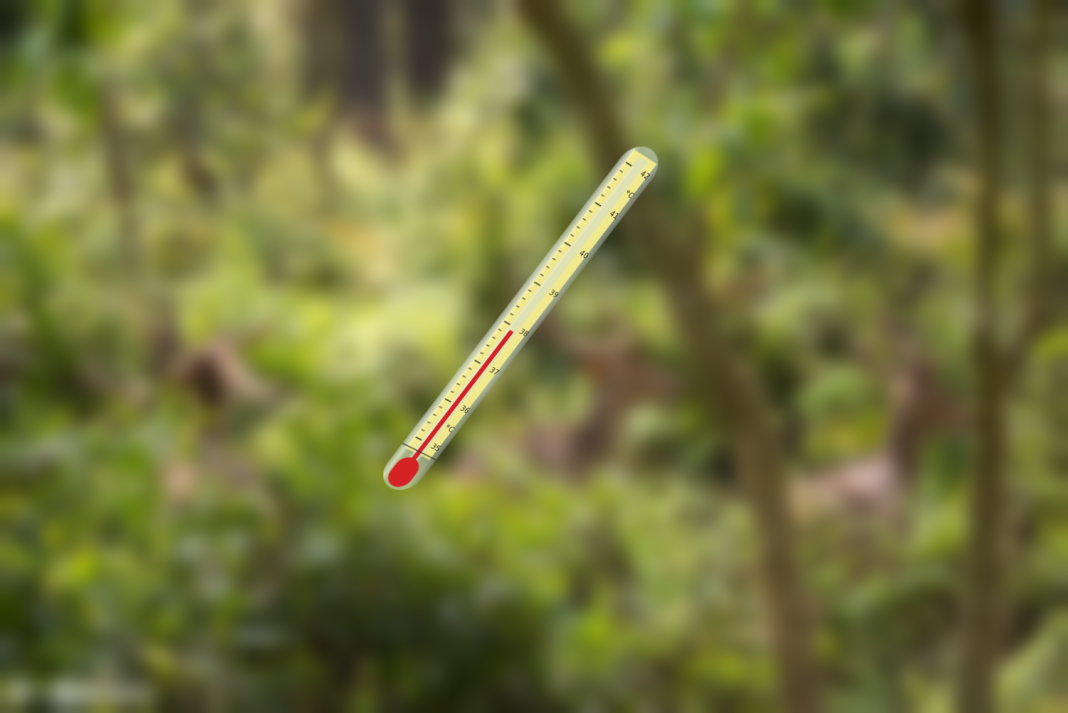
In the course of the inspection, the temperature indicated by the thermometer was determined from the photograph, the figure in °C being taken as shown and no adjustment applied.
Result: 37.9 °C
